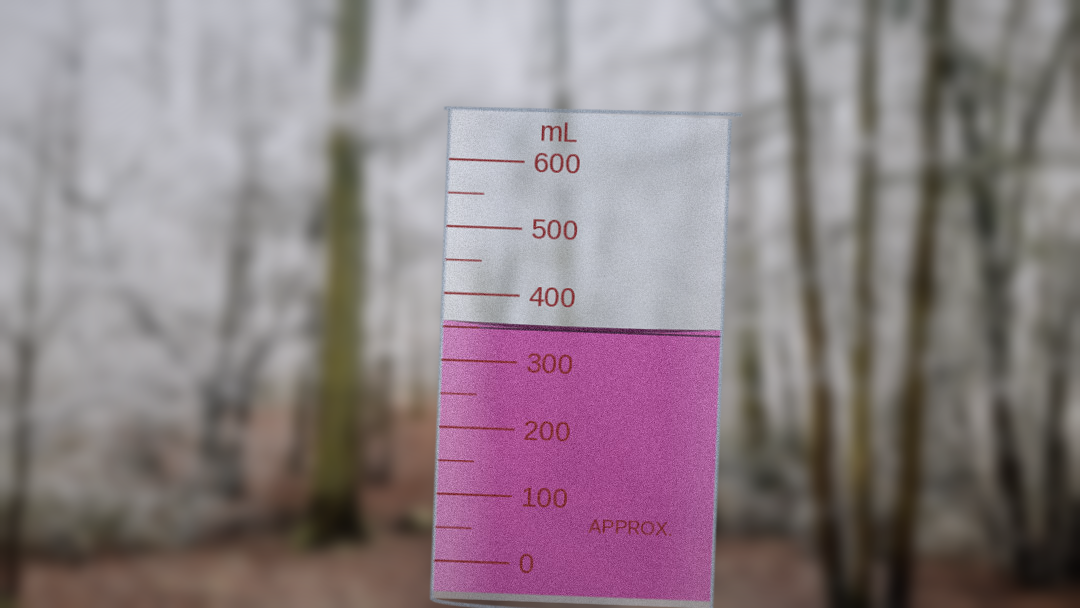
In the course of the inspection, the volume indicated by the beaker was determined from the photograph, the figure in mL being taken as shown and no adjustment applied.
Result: 350 mL
